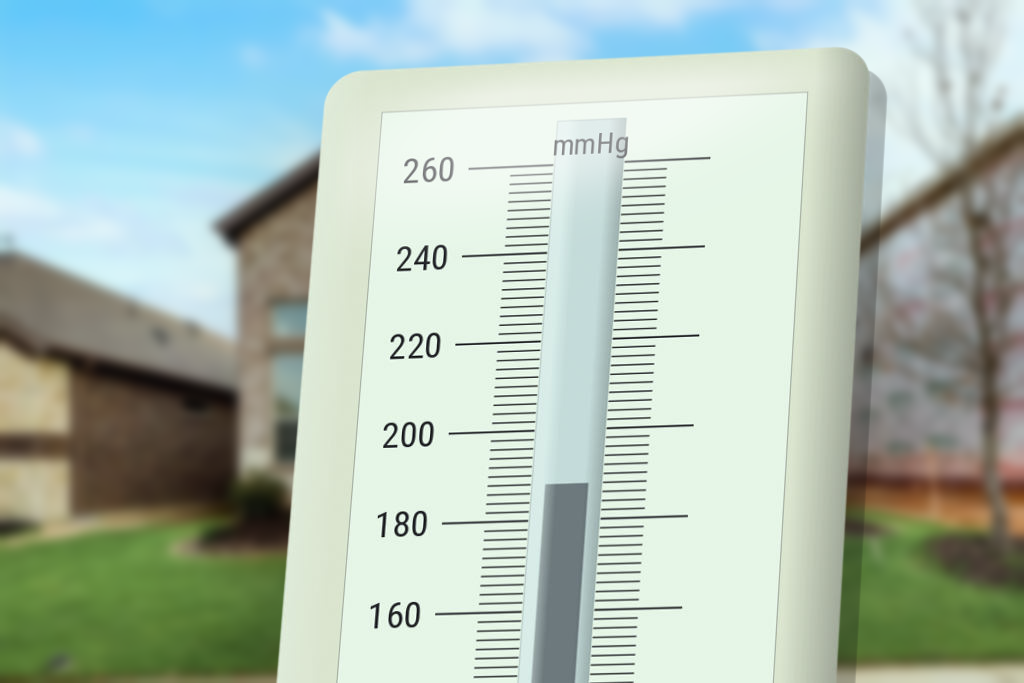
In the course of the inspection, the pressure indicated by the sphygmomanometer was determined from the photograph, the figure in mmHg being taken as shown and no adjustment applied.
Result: 188 mmHg
